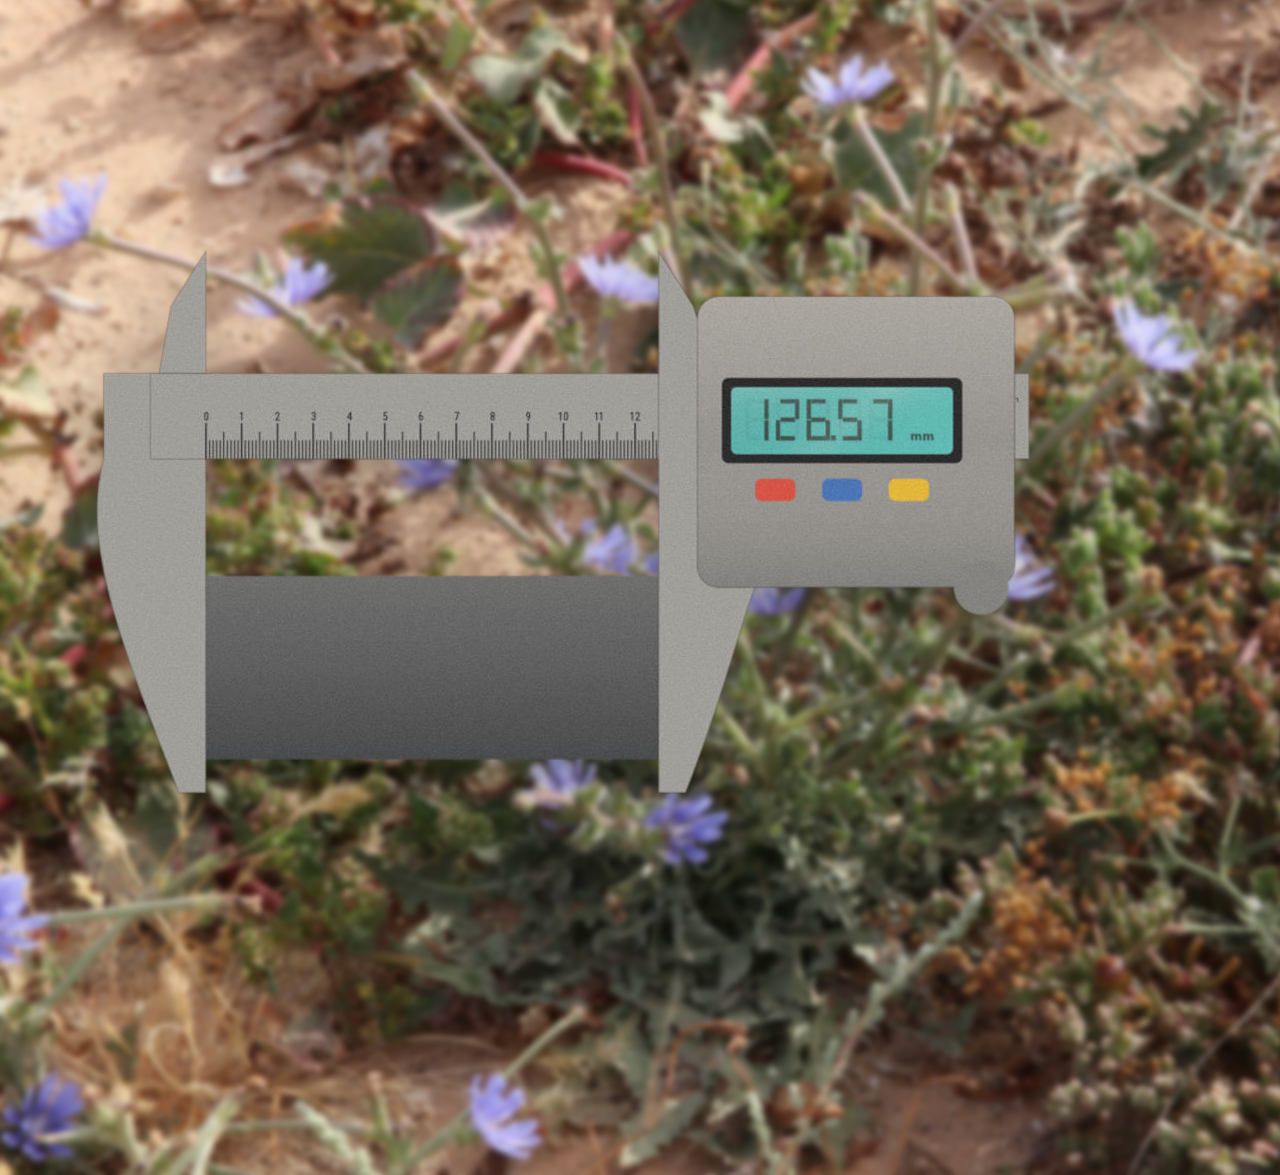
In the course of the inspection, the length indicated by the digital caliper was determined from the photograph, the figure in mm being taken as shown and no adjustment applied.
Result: 126.57 mm
